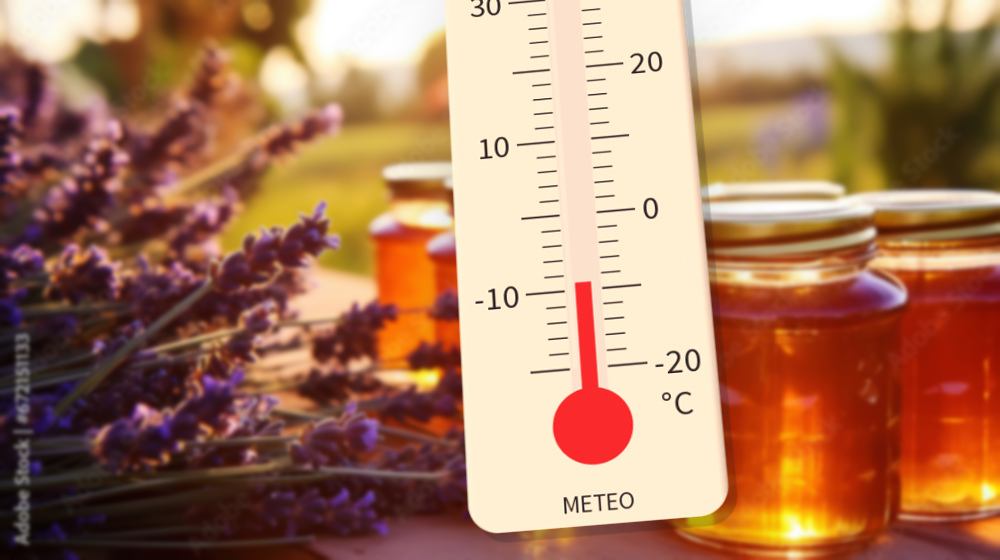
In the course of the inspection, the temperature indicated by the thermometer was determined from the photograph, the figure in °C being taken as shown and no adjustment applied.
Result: -9 °C
